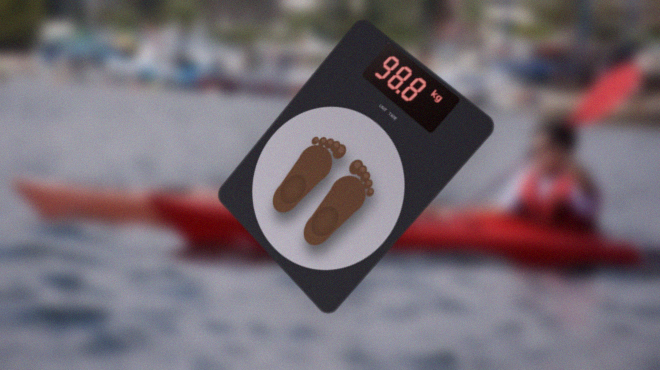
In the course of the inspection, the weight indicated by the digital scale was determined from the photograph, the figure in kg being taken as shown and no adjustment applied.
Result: 98.8 kg
